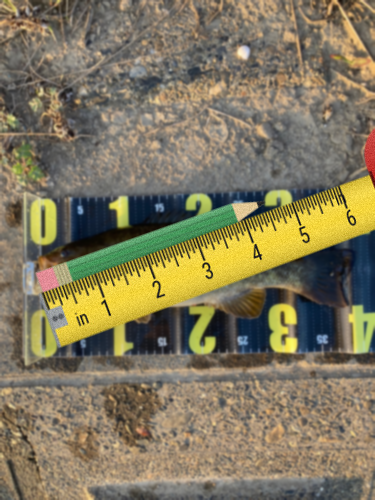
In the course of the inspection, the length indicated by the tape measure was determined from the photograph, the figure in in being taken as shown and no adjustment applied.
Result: 4.5 in
